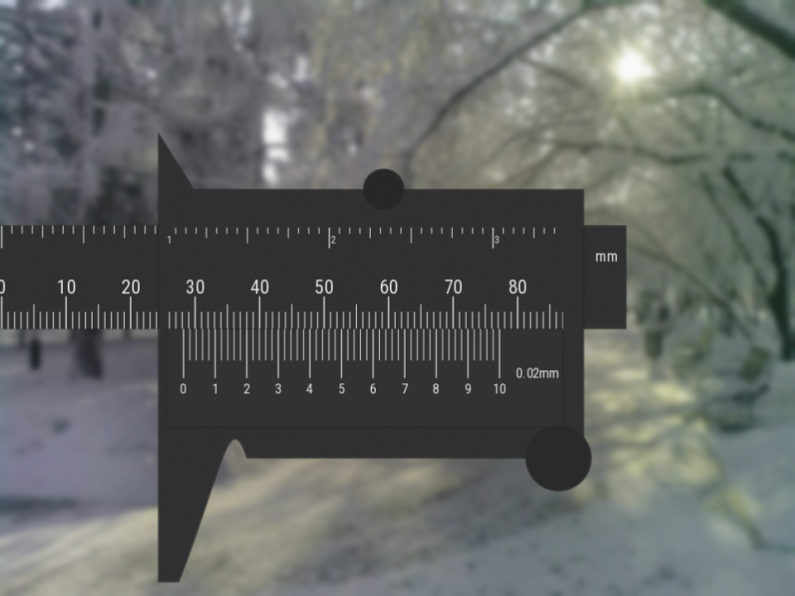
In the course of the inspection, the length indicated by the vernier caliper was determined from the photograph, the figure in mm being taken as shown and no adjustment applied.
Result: 28.2 mm
